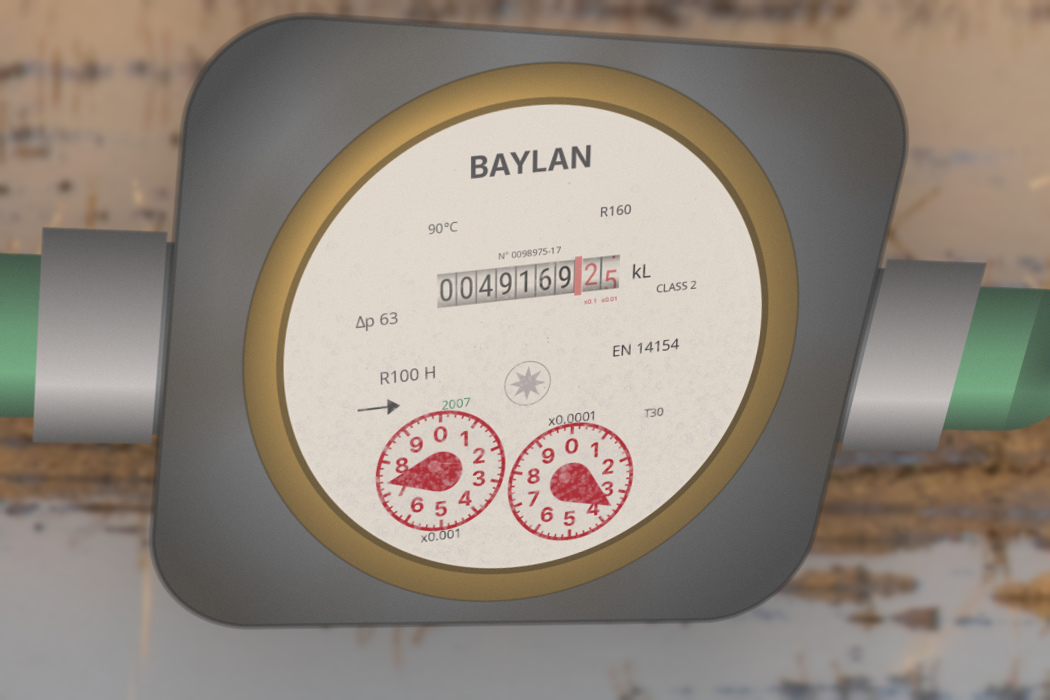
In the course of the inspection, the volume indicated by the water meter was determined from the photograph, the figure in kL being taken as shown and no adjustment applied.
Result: 49169.2473 kL
